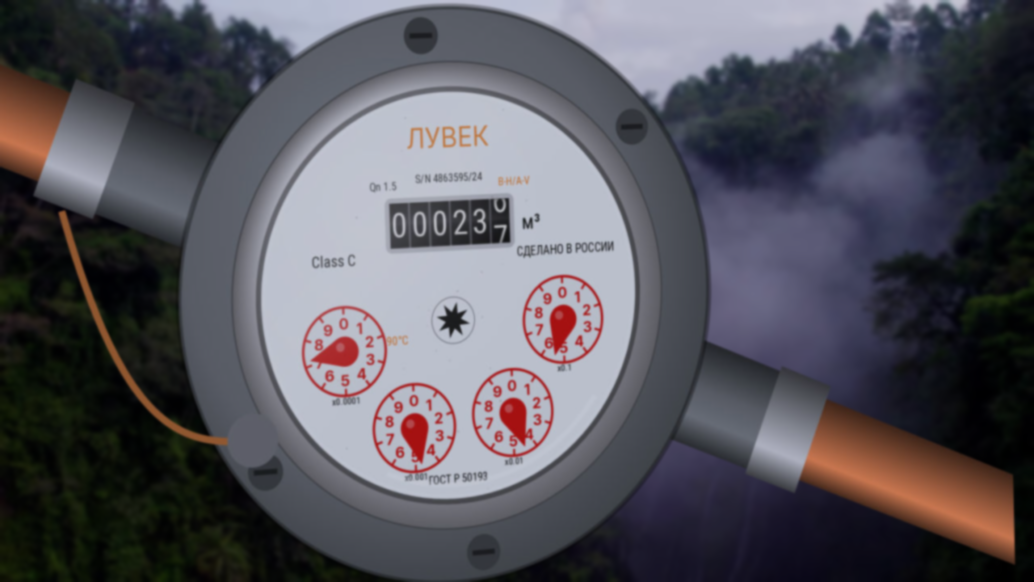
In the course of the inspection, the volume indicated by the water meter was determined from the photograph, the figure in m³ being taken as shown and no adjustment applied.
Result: 236.5447 m³
